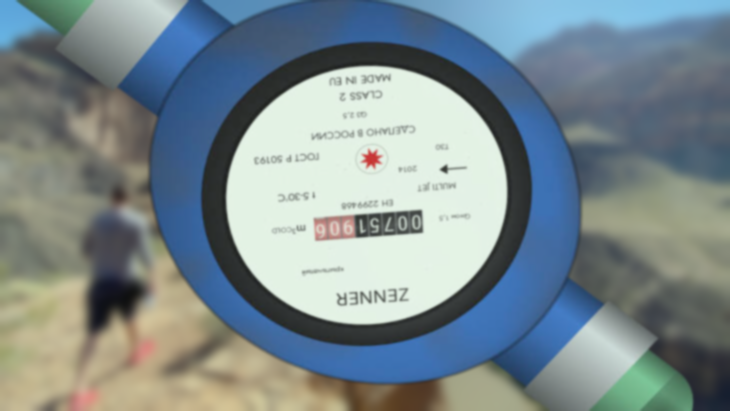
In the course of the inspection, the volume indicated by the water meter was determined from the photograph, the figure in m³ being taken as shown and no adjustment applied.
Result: 751.906 m³
